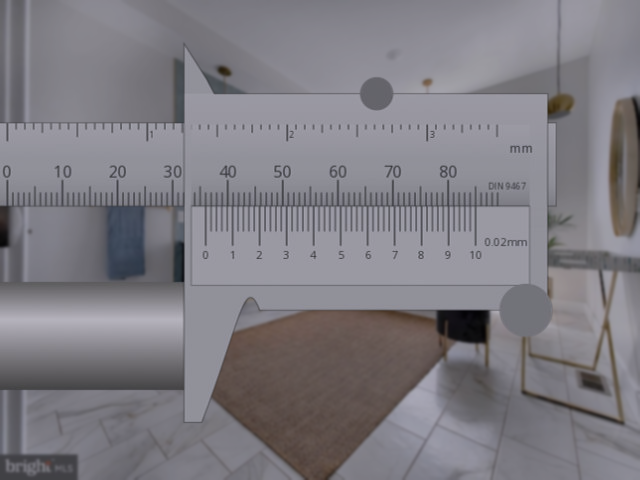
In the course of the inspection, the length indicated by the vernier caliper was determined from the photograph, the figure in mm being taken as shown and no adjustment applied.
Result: 36.0 mm
